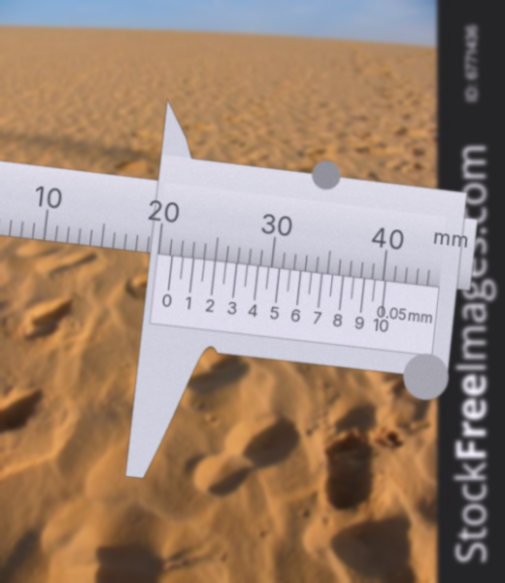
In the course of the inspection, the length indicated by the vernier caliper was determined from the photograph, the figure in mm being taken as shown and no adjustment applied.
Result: 21.2 mm
